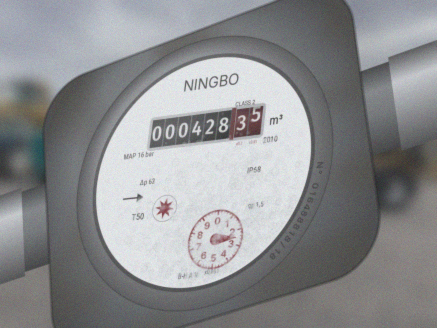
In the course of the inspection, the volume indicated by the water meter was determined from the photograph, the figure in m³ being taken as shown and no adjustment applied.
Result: 428.352 m³
